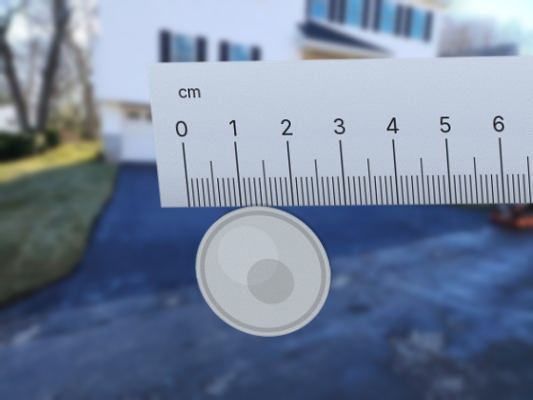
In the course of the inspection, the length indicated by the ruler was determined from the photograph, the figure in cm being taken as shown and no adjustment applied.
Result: 2.6 cm
